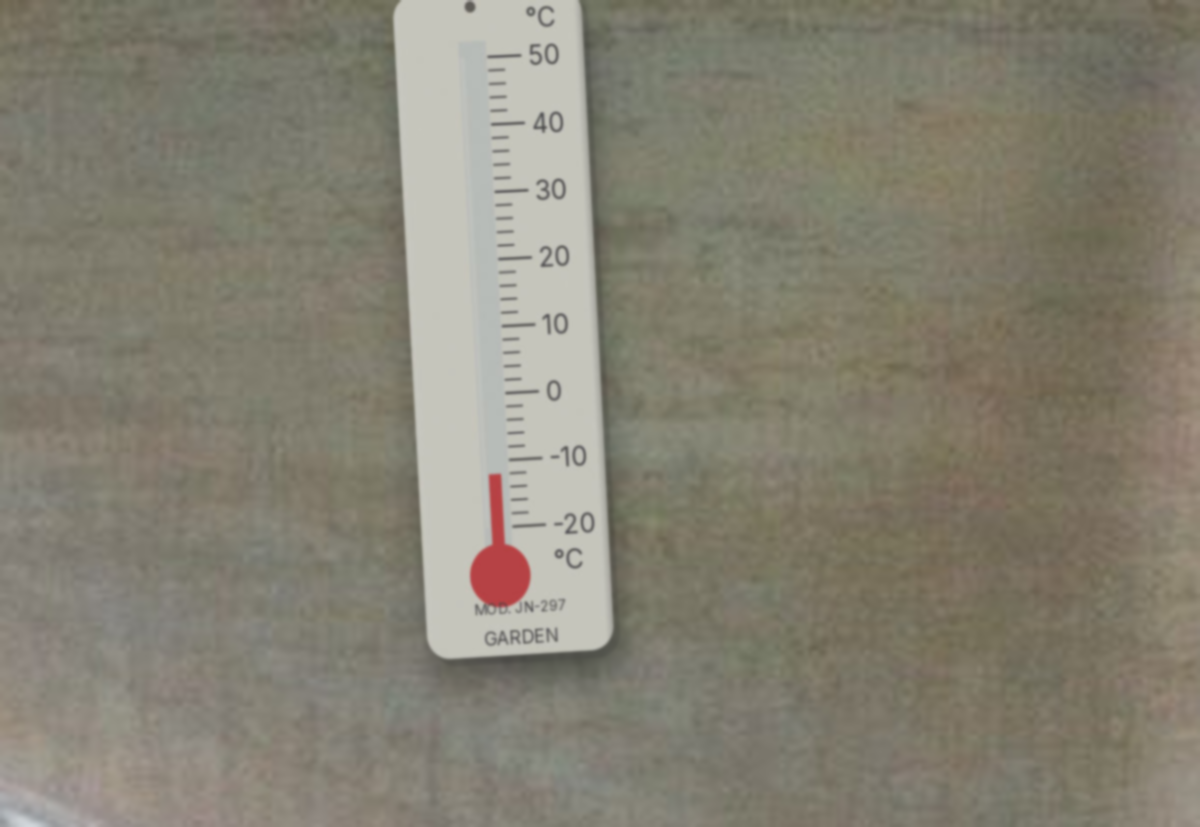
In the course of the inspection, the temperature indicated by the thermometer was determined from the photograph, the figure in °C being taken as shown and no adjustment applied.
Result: -12 °C
